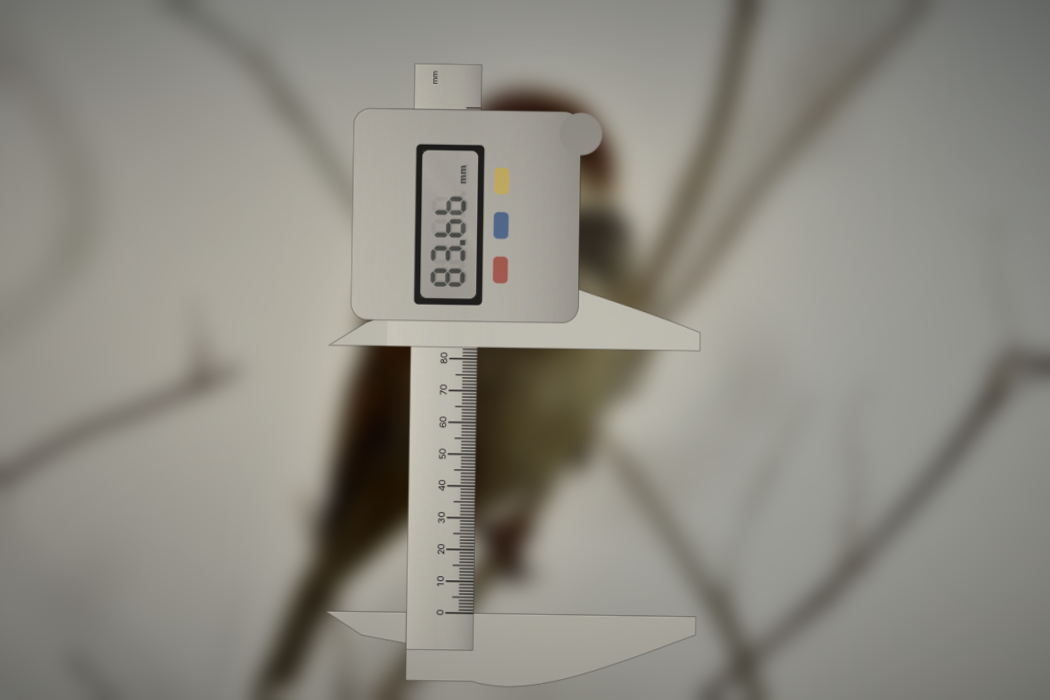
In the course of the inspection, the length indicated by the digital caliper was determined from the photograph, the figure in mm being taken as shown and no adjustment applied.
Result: 83.66 mm
